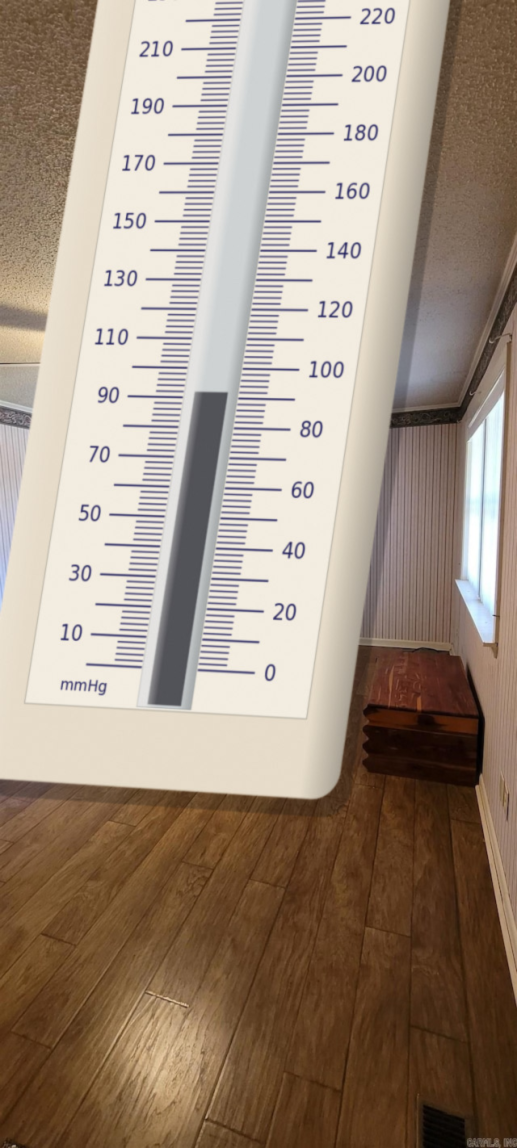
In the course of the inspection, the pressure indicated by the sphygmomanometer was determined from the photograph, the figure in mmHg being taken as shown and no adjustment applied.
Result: 92 mmHg
